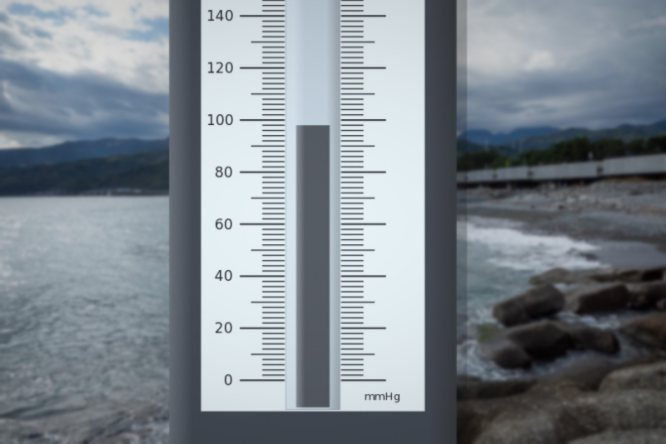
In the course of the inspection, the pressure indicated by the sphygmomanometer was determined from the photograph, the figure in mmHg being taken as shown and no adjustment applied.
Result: 98 mmHg
